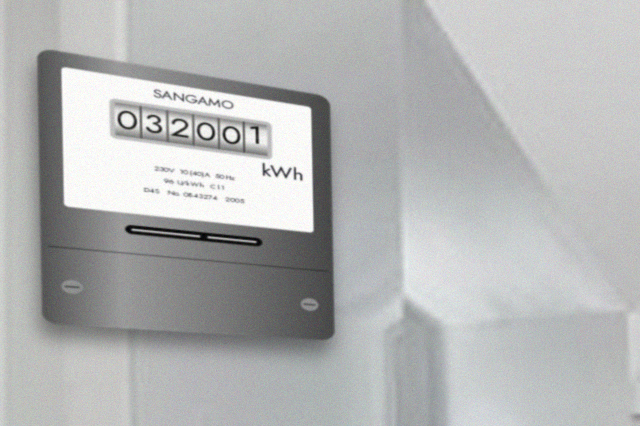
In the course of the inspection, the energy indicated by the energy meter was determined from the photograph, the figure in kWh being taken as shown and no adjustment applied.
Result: 32001 kWh
